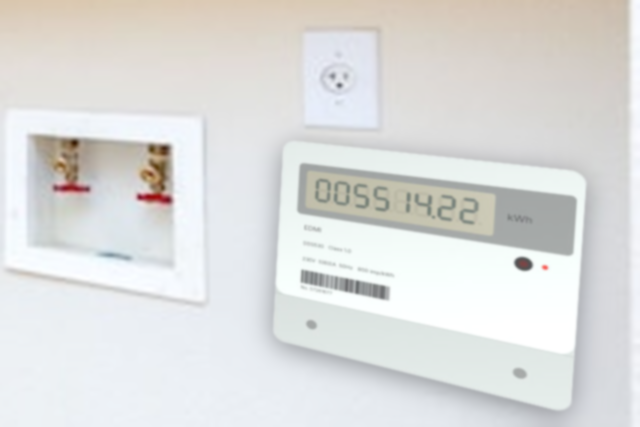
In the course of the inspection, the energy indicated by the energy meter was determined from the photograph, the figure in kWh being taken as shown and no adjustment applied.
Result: 5514.22 kWh
